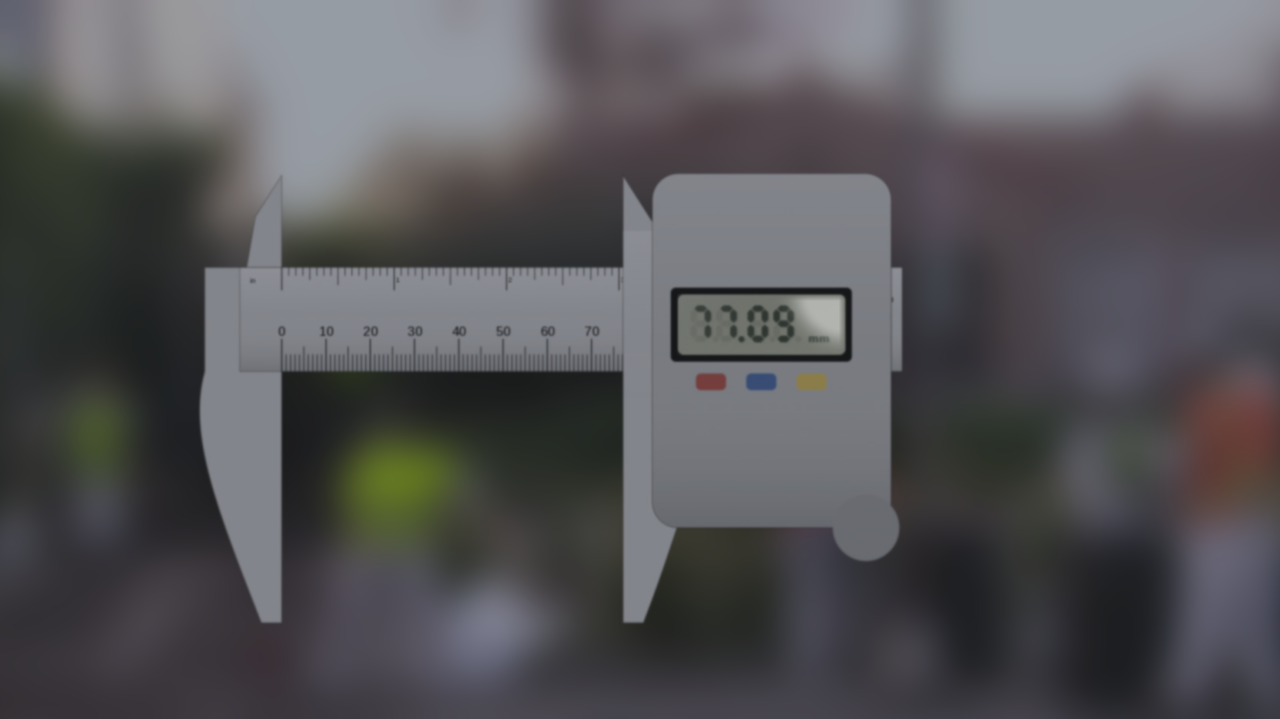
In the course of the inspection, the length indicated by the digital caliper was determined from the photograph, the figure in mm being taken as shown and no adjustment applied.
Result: 77.09 mm
